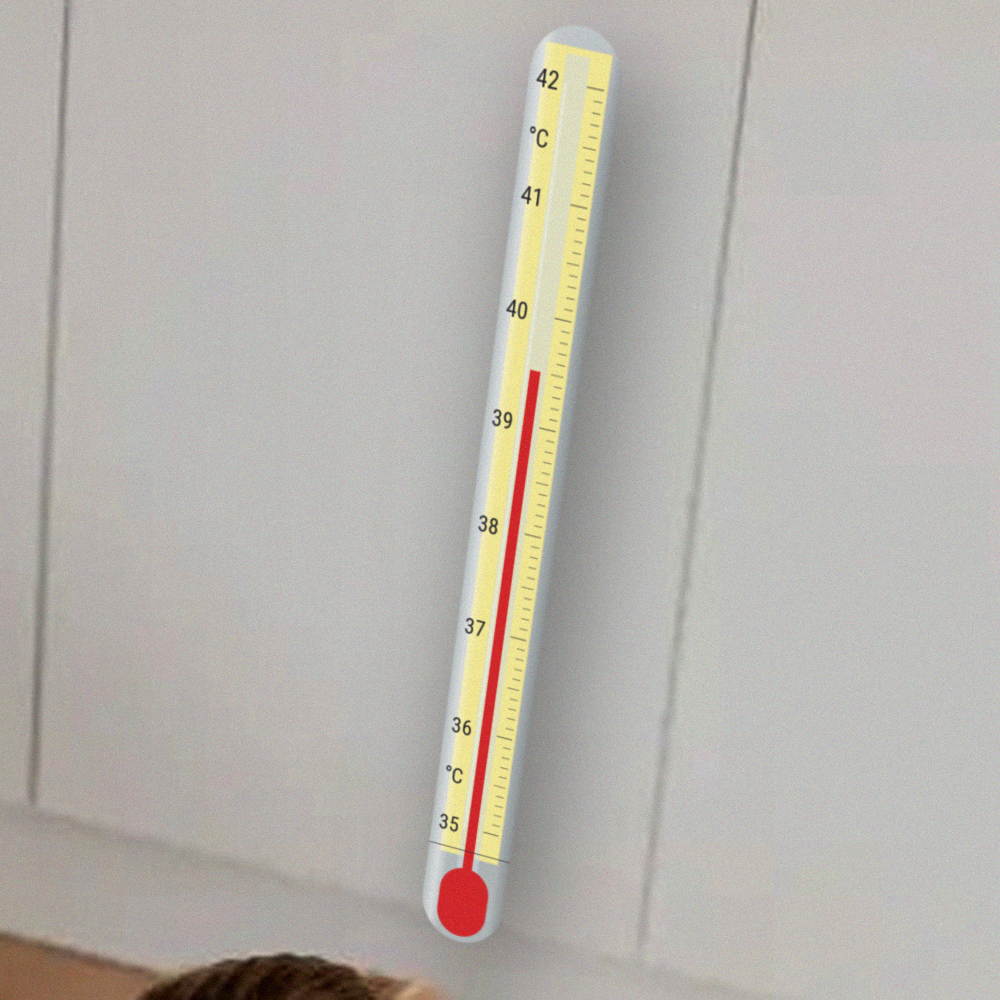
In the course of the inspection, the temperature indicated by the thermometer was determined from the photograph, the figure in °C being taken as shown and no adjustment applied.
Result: 39.5 °C
